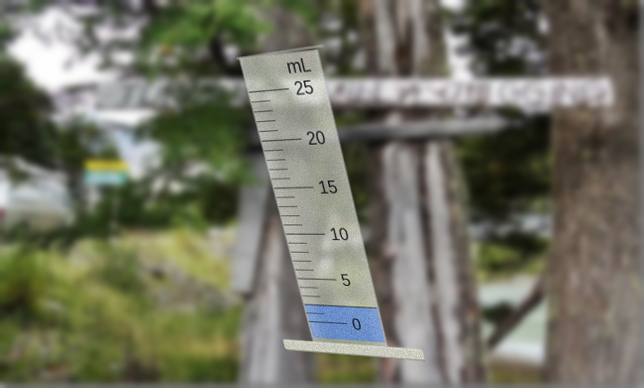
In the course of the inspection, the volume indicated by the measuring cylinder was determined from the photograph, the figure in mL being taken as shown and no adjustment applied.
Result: 2 mL
